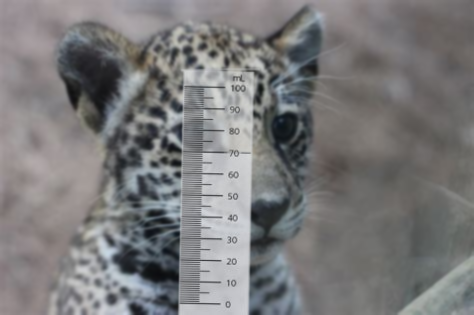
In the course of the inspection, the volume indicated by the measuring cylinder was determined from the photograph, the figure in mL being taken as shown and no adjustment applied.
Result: 70 mL
